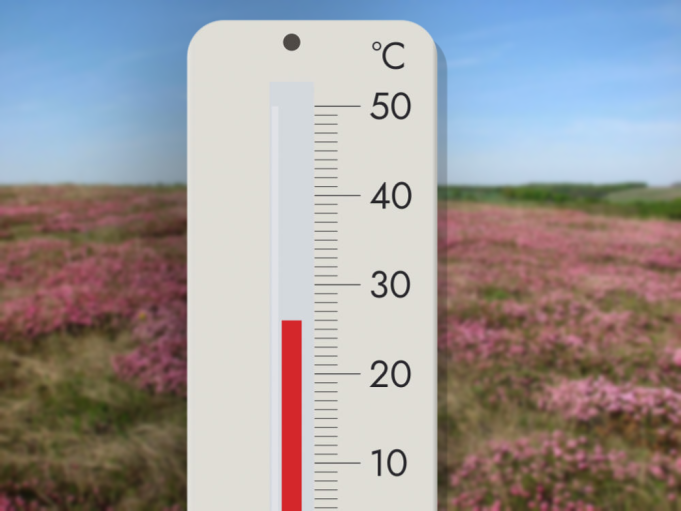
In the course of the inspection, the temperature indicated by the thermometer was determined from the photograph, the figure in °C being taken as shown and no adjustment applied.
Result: 26 °C
